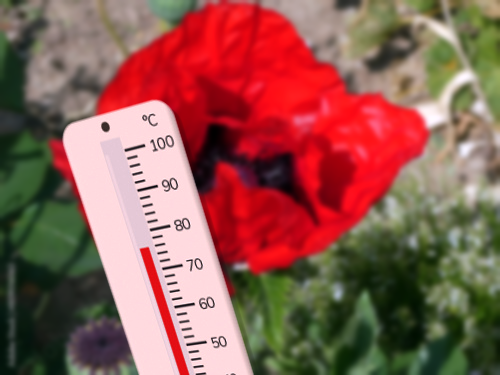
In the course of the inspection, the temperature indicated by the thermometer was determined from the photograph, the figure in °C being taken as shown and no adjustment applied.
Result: 76 °C
